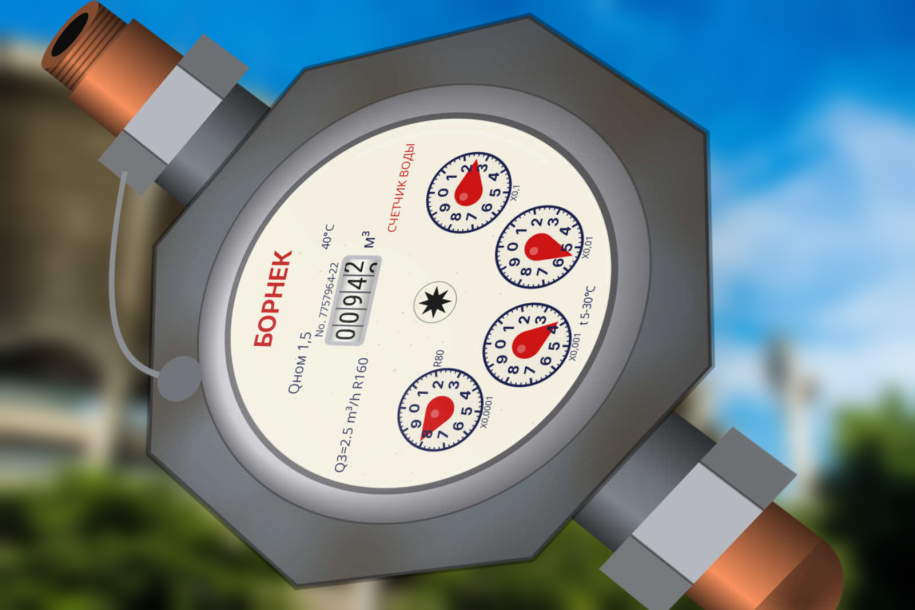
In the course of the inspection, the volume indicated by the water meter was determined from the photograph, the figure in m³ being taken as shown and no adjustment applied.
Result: 942.2538 m³
